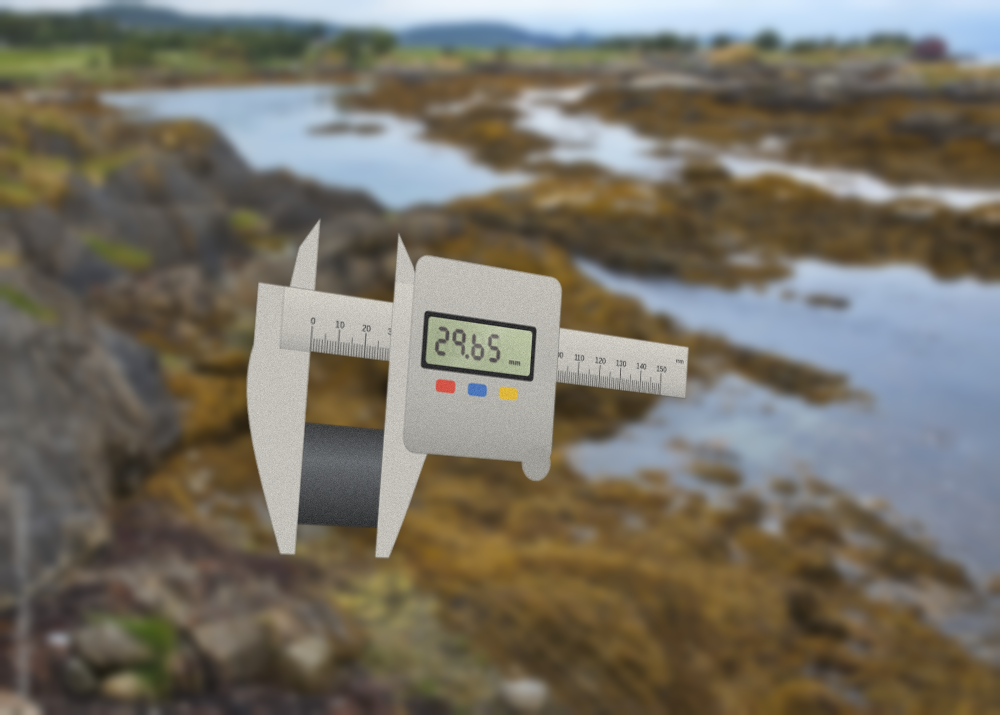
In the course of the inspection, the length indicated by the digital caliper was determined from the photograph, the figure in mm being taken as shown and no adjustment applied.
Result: 29.65 mm
